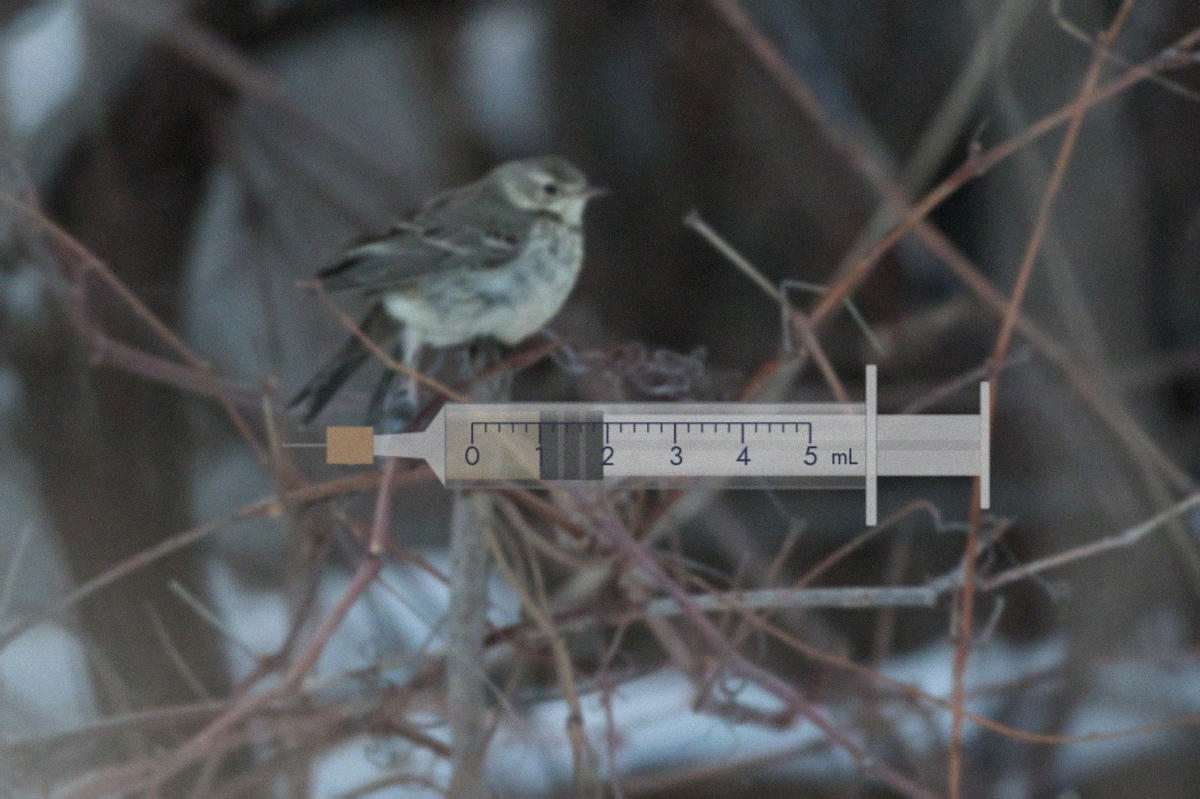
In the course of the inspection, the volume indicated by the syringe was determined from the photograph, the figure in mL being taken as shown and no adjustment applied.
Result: 1 mL
